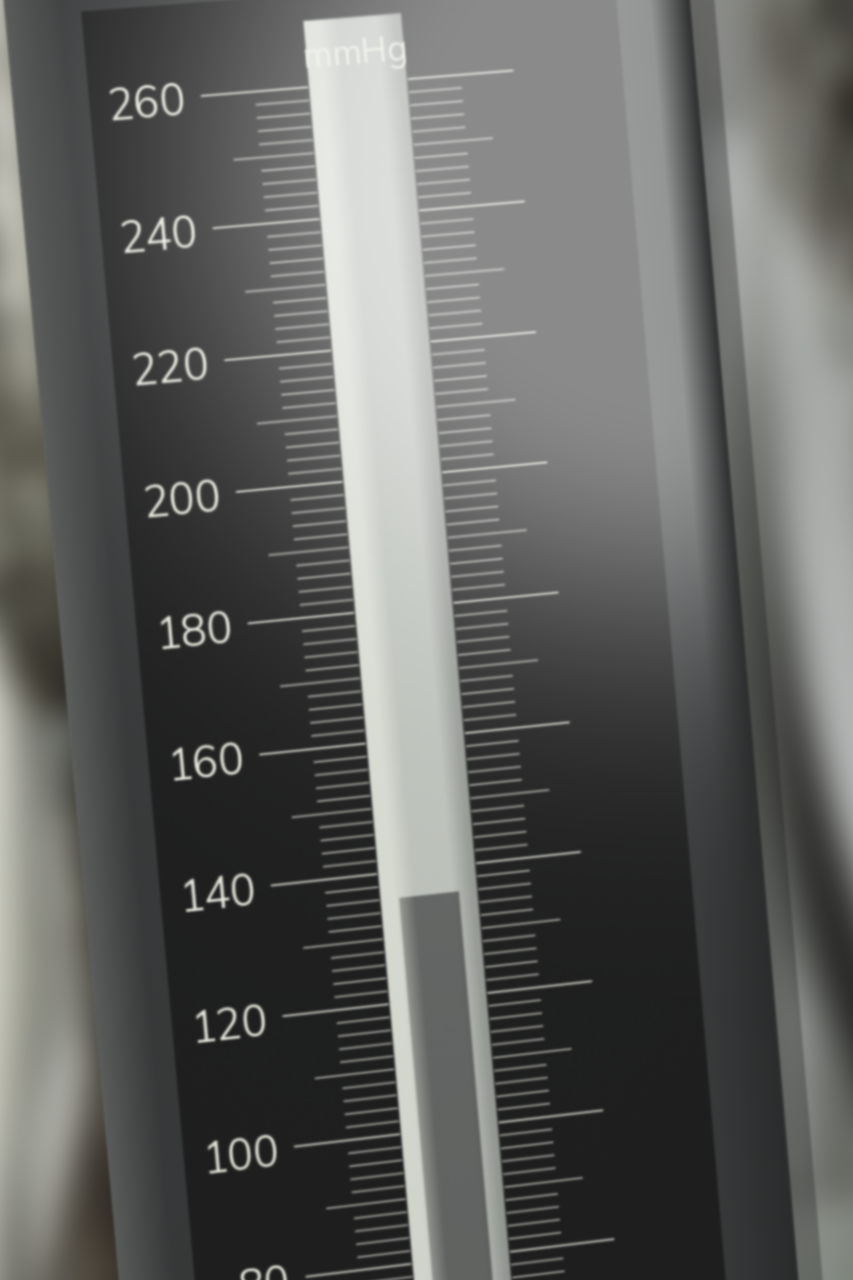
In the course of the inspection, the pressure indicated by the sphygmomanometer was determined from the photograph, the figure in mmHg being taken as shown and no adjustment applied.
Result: 136 mmHg
